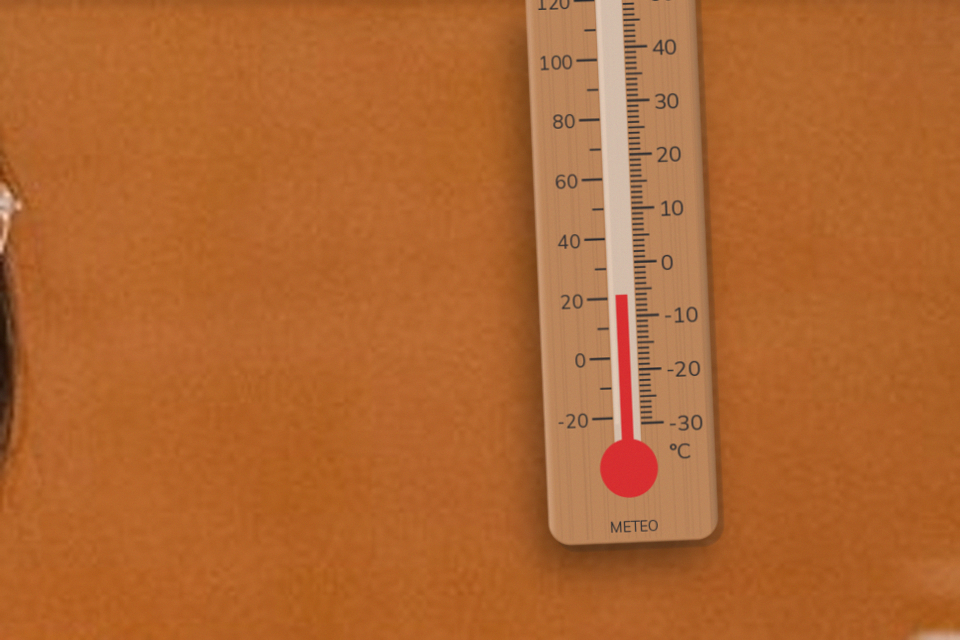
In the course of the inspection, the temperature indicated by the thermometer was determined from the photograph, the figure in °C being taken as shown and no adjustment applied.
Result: -6 °C
